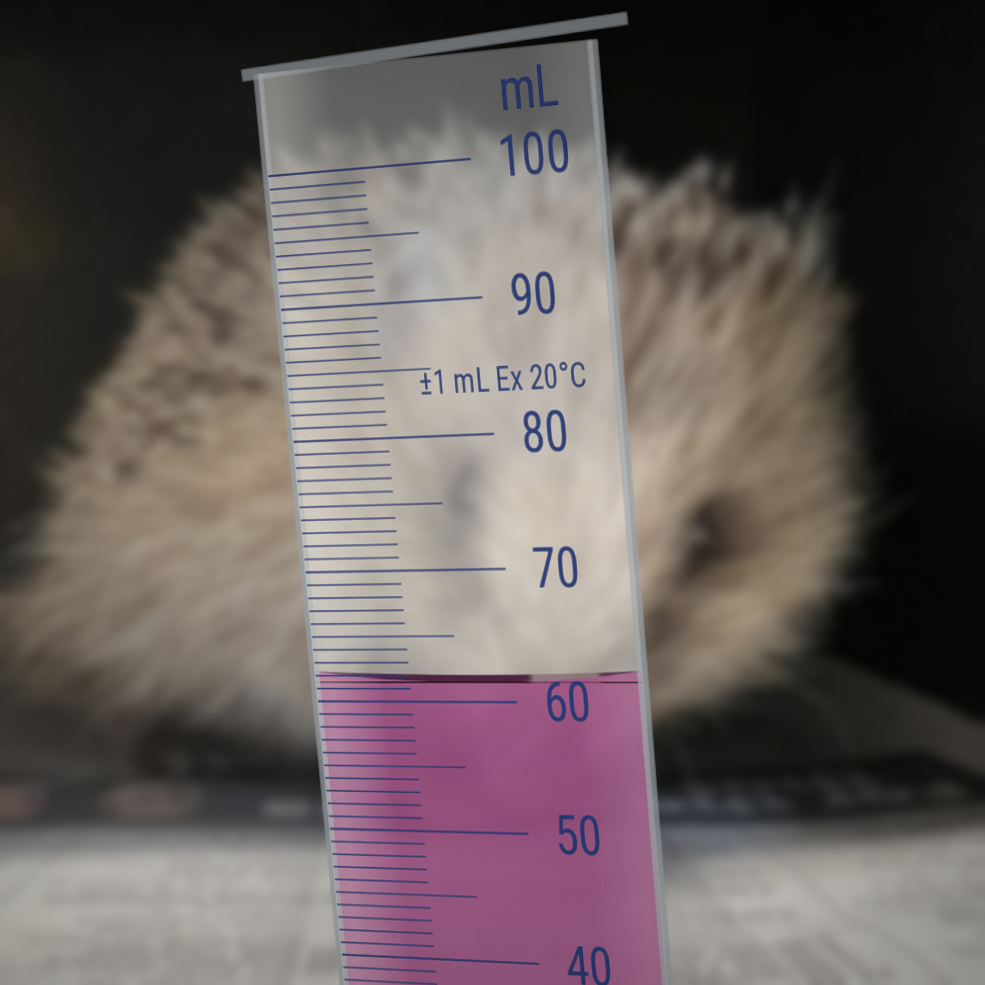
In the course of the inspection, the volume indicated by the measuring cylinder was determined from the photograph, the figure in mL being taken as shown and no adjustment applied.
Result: 61.5 mL
